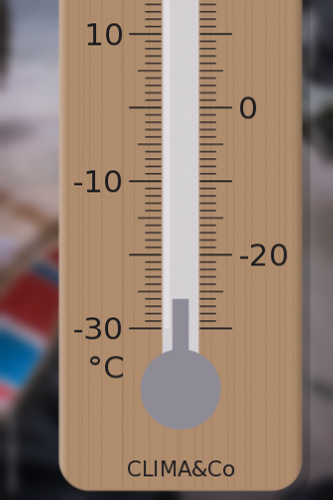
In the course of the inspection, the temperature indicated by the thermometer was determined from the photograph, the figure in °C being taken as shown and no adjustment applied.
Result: -26 °C
